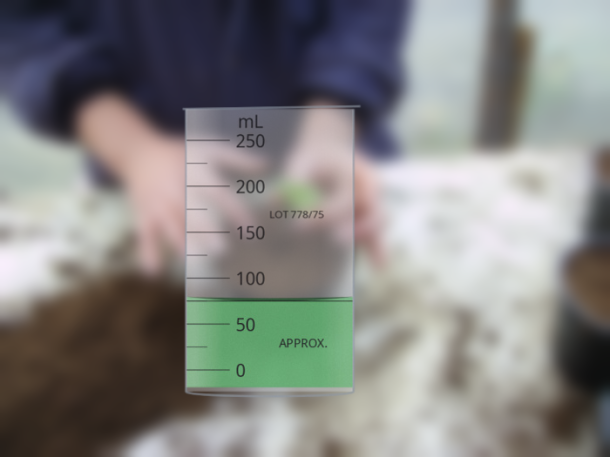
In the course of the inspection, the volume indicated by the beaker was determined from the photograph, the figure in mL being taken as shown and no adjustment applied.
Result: 75 mL
